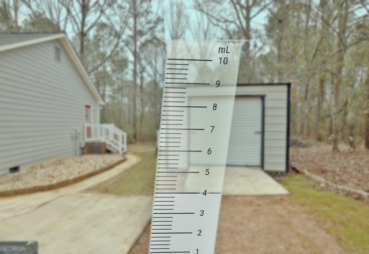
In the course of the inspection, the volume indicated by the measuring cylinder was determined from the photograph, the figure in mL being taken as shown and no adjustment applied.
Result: 4 mL
